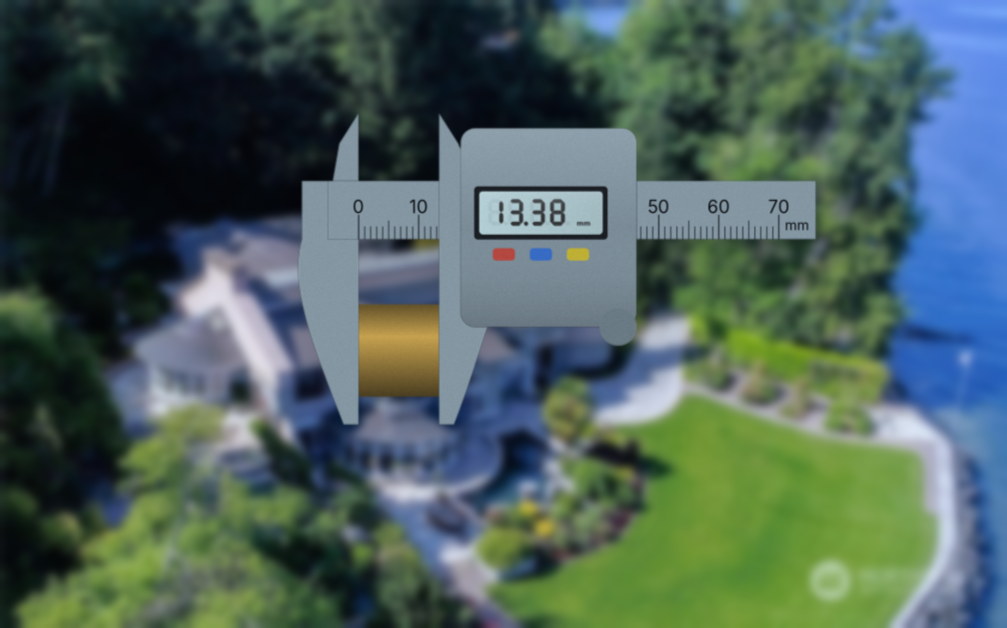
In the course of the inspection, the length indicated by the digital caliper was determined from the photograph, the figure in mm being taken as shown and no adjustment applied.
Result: 13.38 mm
